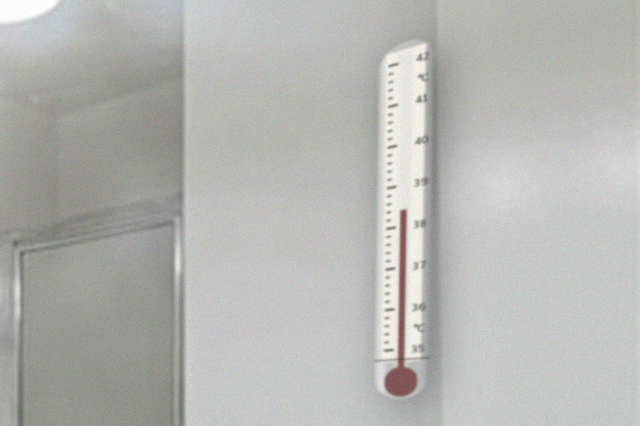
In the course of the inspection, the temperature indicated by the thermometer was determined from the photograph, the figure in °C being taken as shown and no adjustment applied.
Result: 38.4 °C
